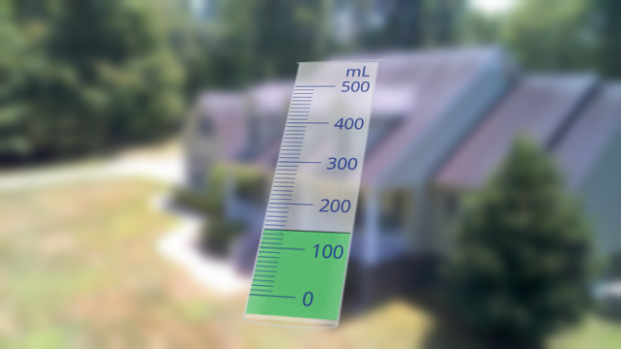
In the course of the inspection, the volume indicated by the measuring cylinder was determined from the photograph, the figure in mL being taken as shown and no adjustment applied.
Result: 140 mL
